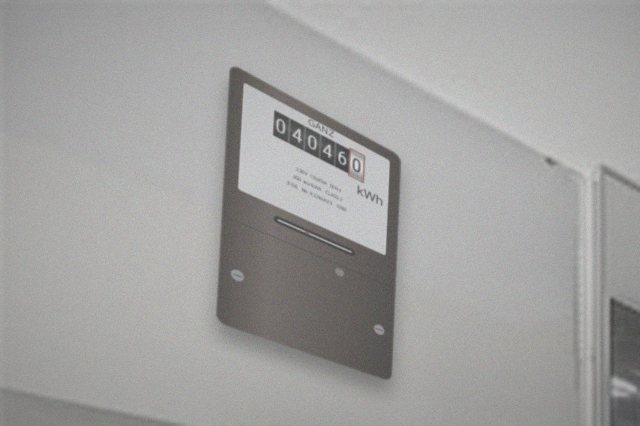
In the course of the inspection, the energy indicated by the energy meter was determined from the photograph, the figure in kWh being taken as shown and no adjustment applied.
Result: 4046.0 kWh
